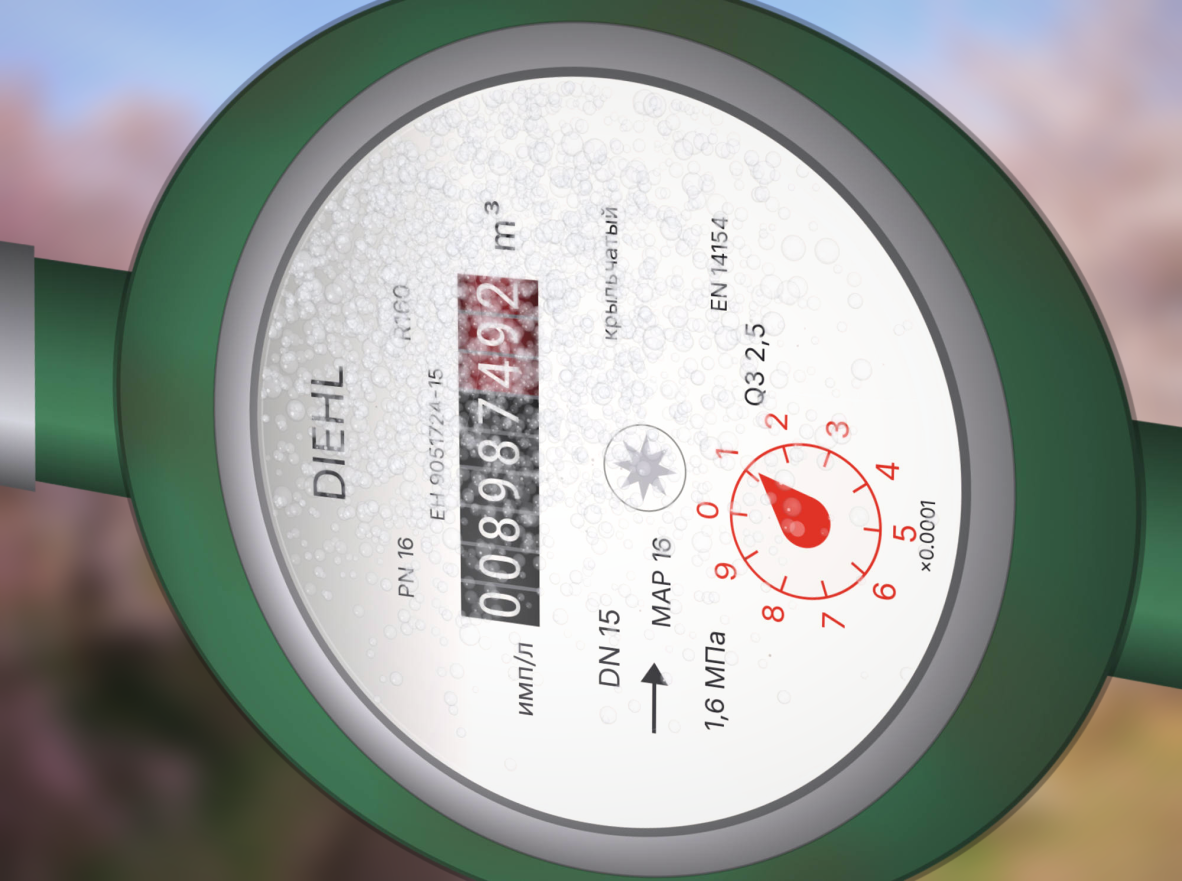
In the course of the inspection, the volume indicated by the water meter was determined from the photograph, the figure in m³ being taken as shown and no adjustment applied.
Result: 8987.4921 m³
